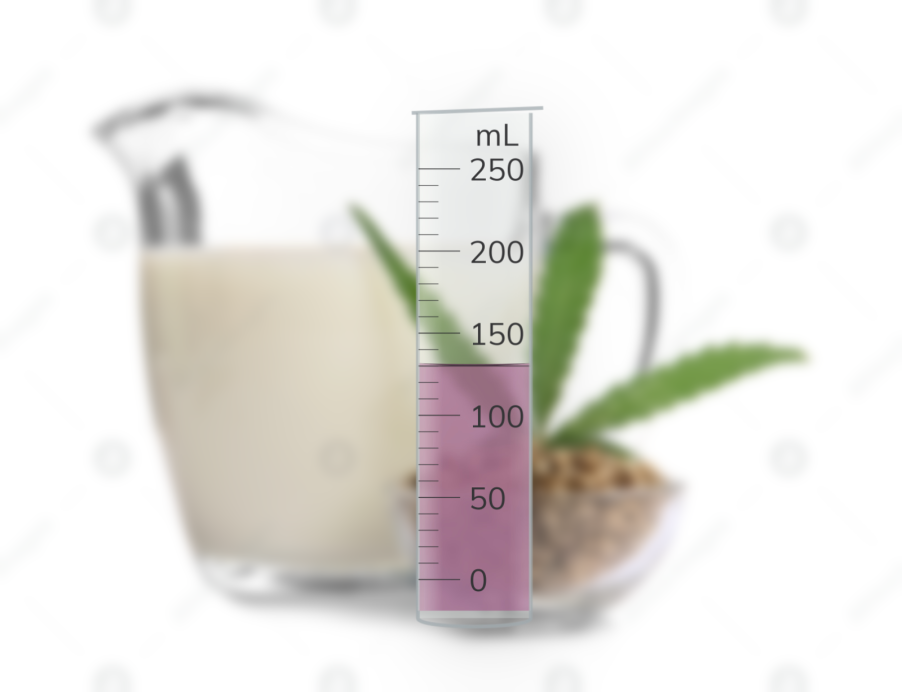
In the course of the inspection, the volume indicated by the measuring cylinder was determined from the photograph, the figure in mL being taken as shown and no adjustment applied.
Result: 130 mL
